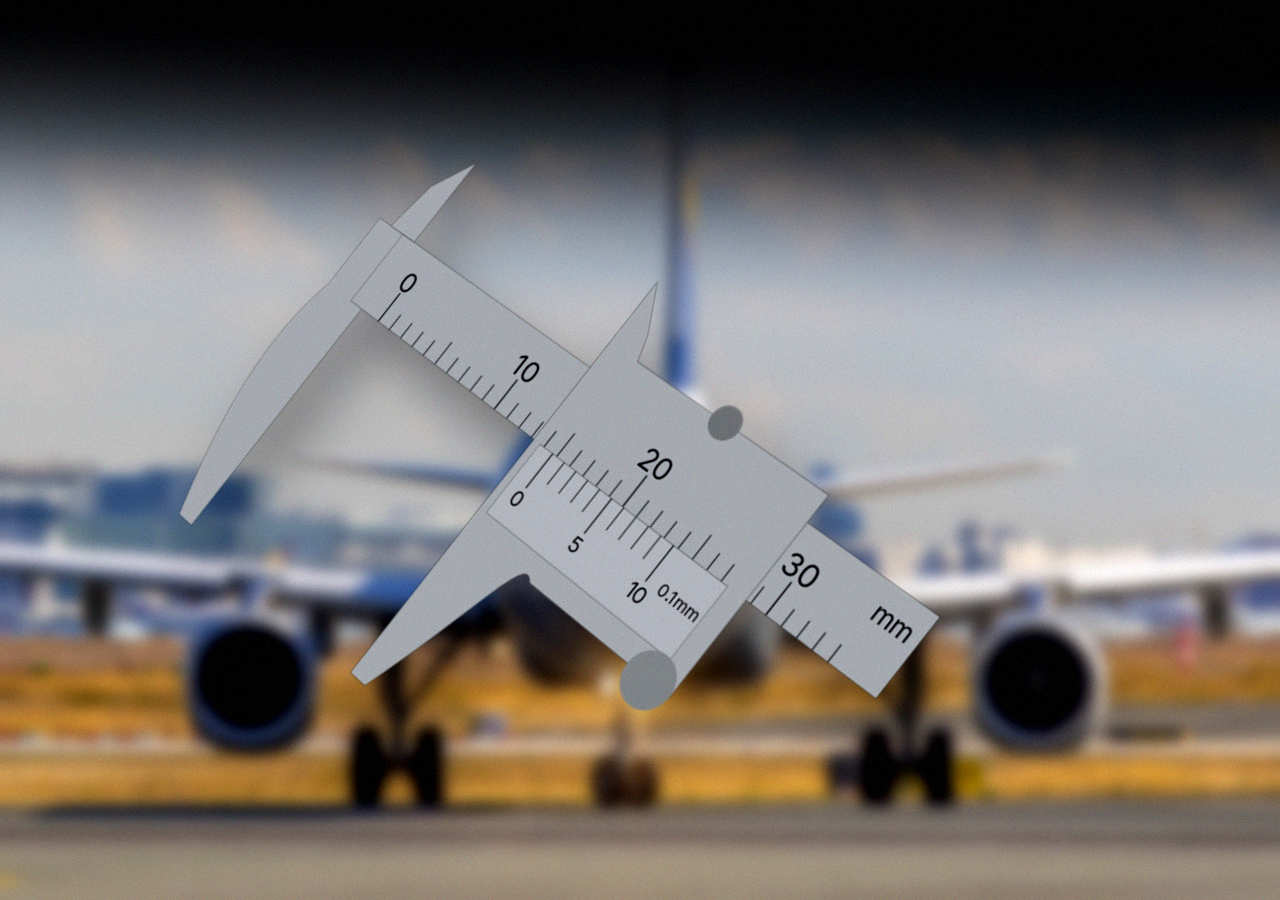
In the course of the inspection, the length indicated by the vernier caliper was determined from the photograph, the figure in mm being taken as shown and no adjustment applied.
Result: 14.7 mm
